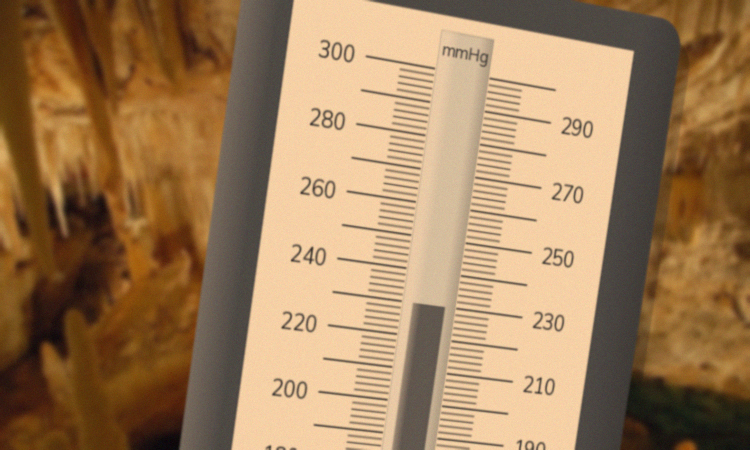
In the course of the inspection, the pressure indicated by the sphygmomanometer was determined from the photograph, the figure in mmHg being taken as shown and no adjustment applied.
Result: 230 mmHg
